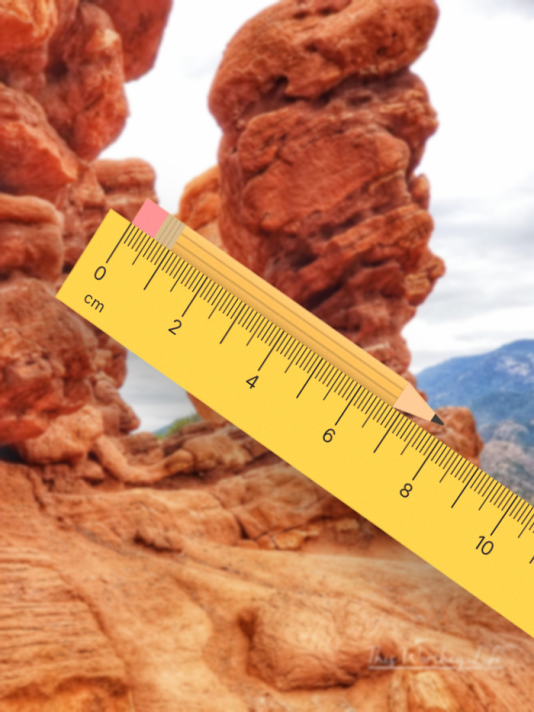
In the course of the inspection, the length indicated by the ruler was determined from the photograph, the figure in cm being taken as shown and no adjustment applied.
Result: 7.9 cm
